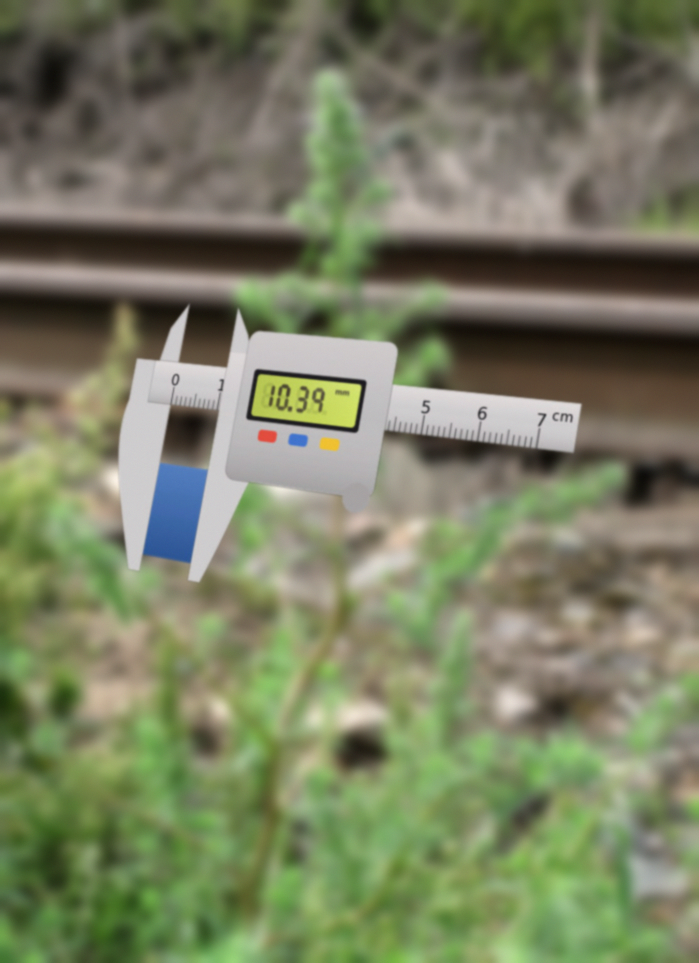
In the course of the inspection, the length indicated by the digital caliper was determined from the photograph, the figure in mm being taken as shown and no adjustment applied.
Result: 10.39 mm
